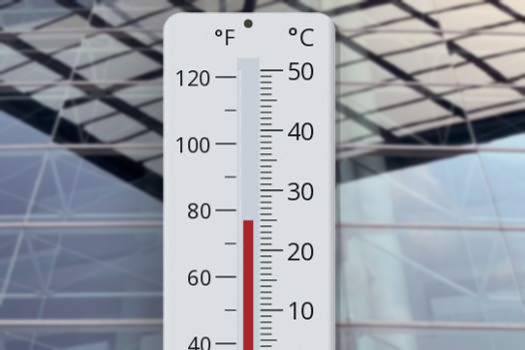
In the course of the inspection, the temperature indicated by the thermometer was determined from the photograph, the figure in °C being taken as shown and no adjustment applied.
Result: 25 °C
